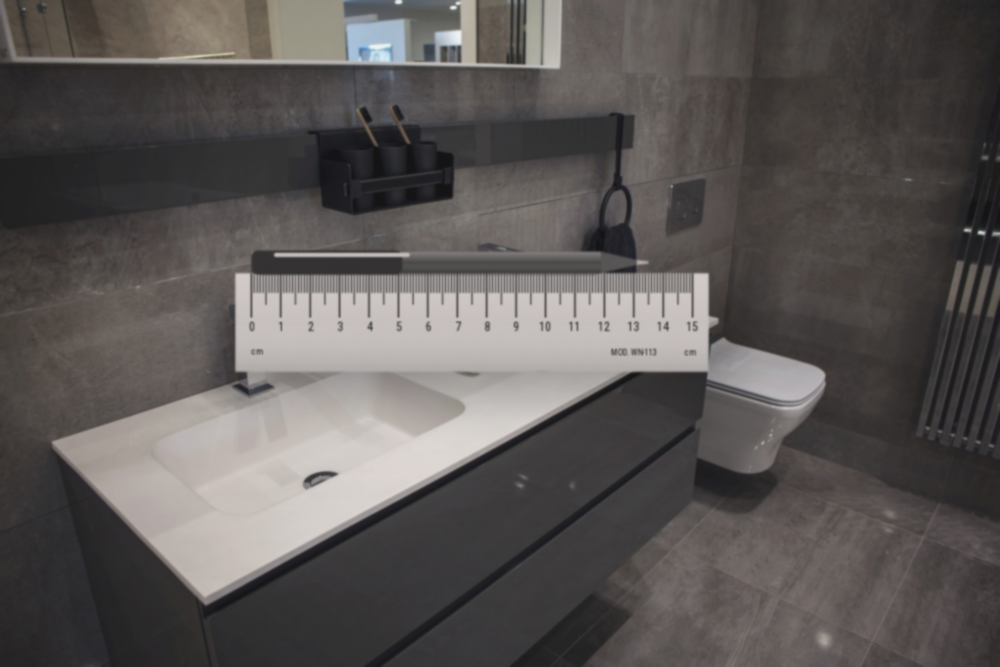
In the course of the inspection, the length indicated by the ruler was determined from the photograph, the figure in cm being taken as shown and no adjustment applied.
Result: 13.5 cm
